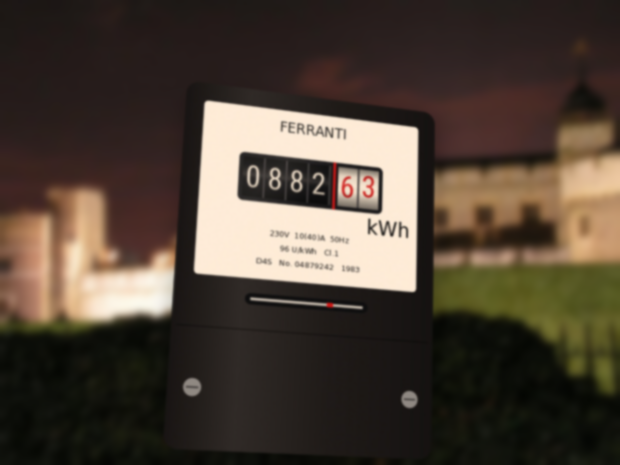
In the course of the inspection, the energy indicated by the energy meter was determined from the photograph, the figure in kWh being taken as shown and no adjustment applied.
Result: 882.63 kWh
